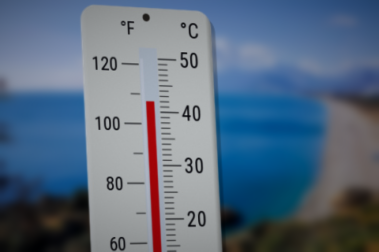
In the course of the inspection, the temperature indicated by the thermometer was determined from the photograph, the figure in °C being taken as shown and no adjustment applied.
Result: 42 °C
